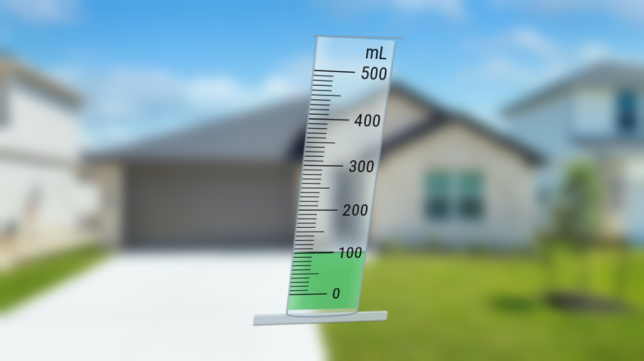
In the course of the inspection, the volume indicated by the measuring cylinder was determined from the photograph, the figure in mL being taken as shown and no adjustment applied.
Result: 100 mL
